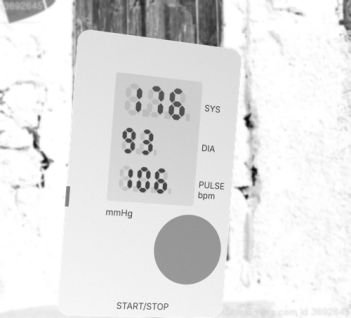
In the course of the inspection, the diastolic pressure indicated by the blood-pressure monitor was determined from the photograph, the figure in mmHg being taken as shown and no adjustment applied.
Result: 93 mmHg
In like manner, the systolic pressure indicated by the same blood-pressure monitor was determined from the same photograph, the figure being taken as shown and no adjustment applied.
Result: 176 mmHg
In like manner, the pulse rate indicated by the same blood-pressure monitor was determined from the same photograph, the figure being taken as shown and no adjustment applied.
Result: 106 bpm
